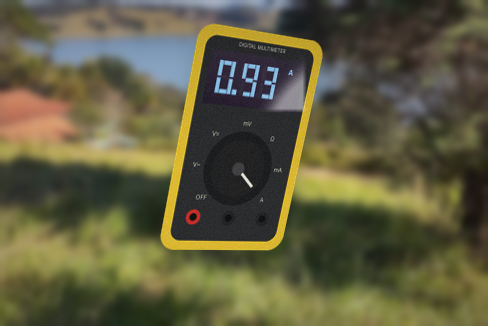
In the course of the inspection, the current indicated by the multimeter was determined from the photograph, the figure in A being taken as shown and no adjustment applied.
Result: 0.93 A
